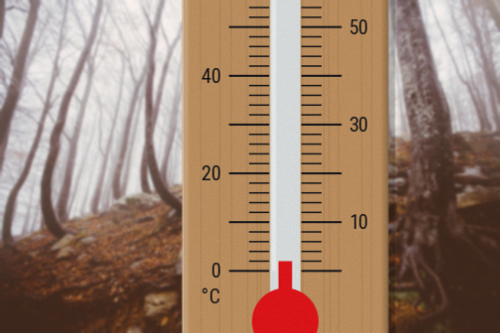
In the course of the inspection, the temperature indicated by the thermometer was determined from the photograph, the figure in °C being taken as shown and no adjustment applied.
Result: 2 °C
